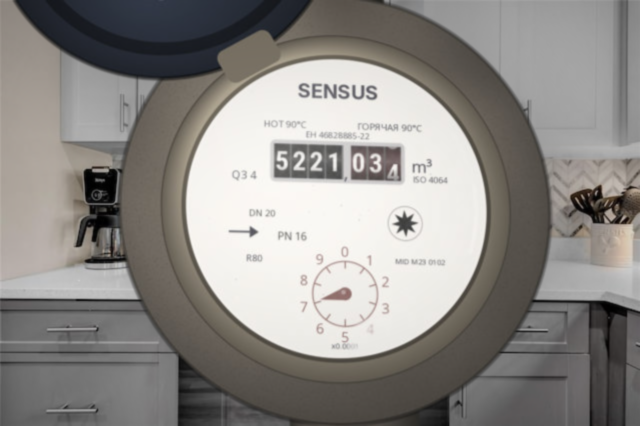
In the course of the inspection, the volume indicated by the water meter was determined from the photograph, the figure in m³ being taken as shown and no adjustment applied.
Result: 5221.0337 m³
